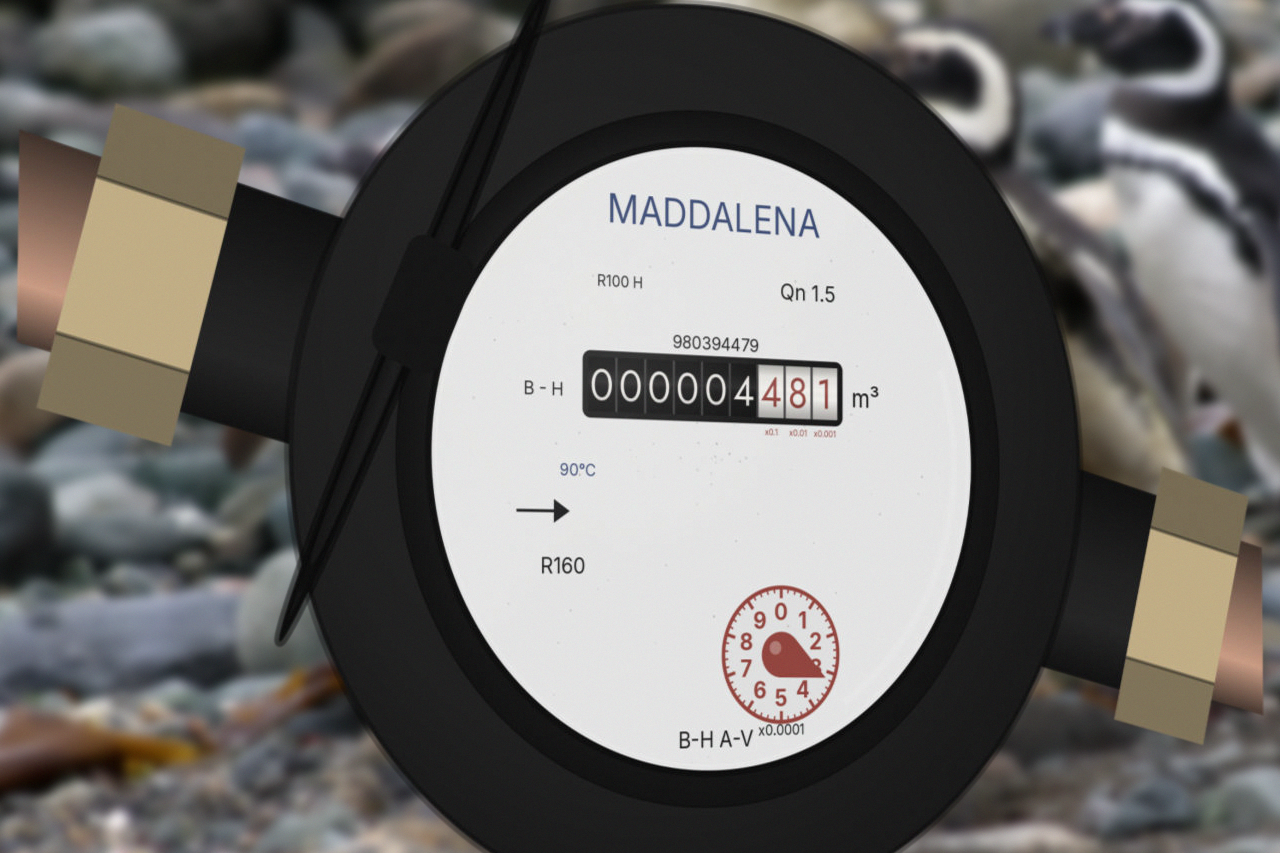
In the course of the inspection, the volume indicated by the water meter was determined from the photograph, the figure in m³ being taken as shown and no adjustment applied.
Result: 4.4813 m³
